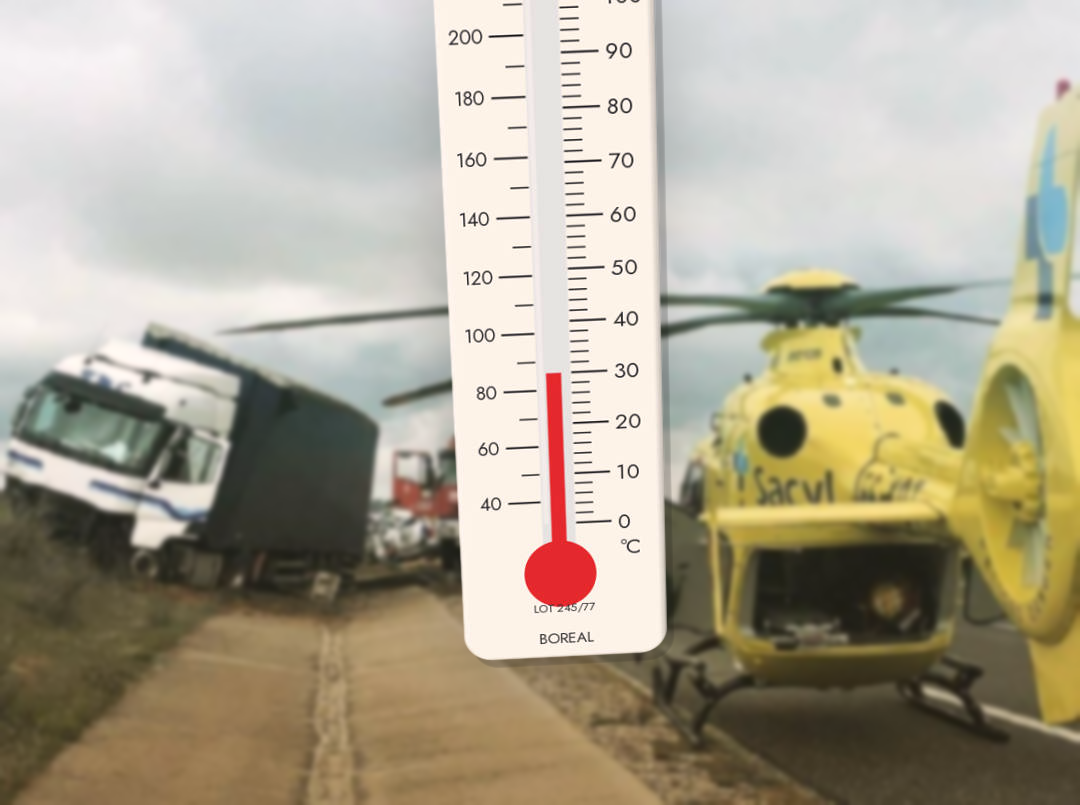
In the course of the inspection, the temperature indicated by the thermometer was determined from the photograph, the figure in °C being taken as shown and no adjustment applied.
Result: 30 °C
